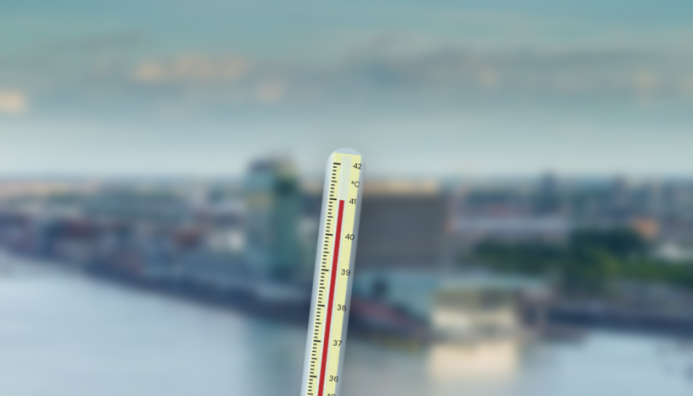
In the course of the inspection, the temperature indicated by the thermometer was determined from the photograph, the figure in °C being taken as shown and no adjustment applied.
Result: 41 °C
